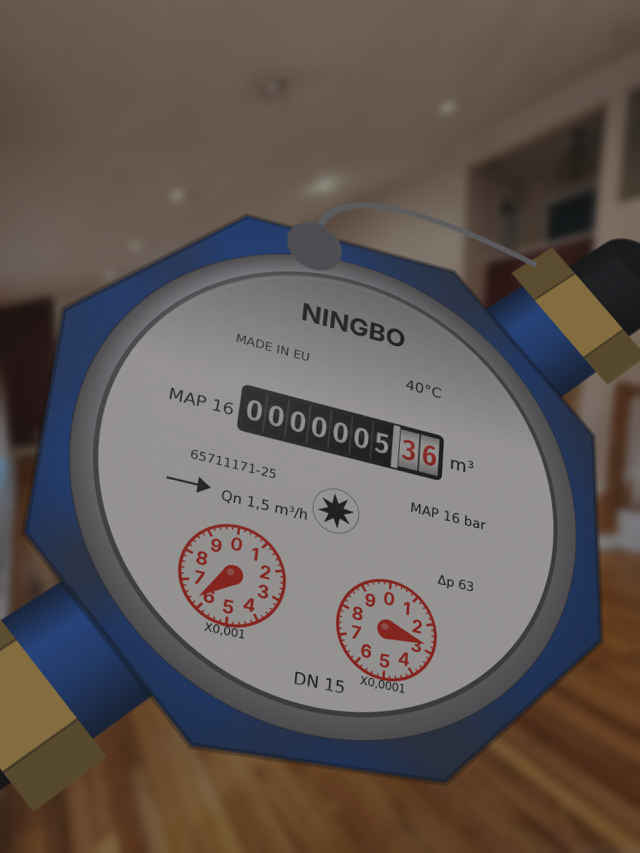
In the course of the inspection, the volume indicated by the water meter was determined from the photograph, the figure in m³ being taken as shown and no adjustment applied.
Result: 5.3662 m³
